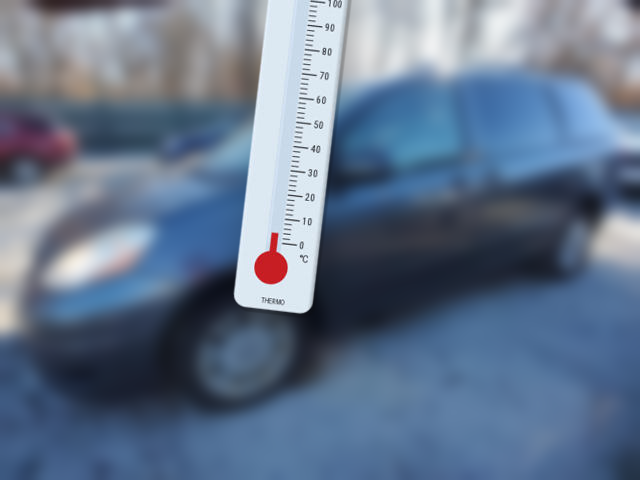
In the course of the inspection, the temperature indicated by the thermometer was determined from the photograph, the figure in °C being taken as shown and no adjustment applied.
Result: 4 °C
